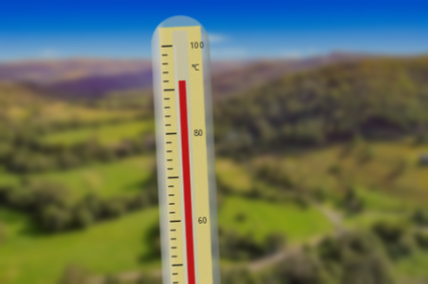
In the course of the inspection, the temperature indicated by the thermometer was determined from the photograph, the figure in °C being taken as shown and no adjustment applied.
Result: 92 °C
